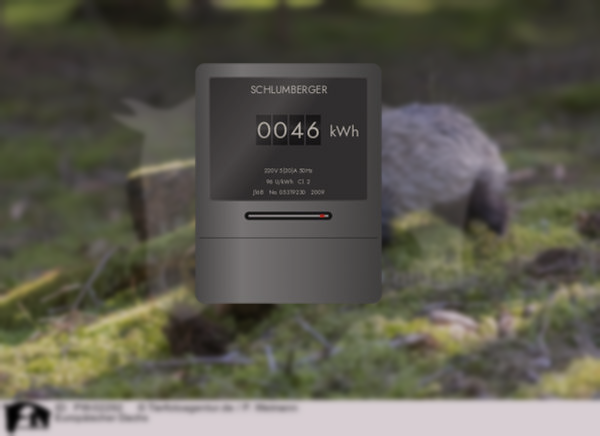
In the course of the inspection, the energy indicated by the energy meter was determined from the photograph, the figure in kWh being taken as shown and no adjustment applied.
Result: 46 kWh
